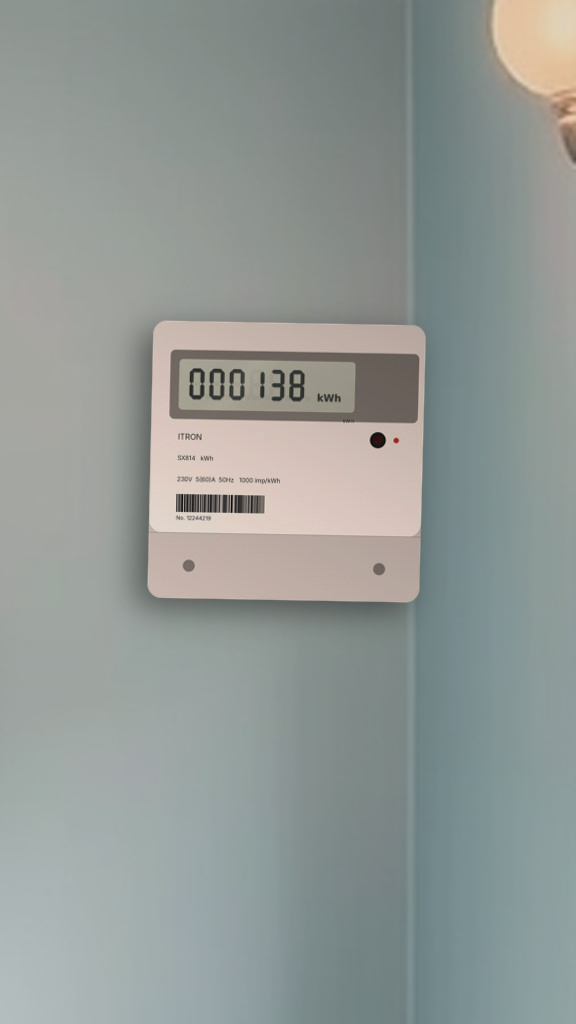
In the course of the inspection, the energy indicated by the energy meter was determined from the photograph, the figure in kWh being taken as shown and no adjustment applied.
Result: 138 kWh
